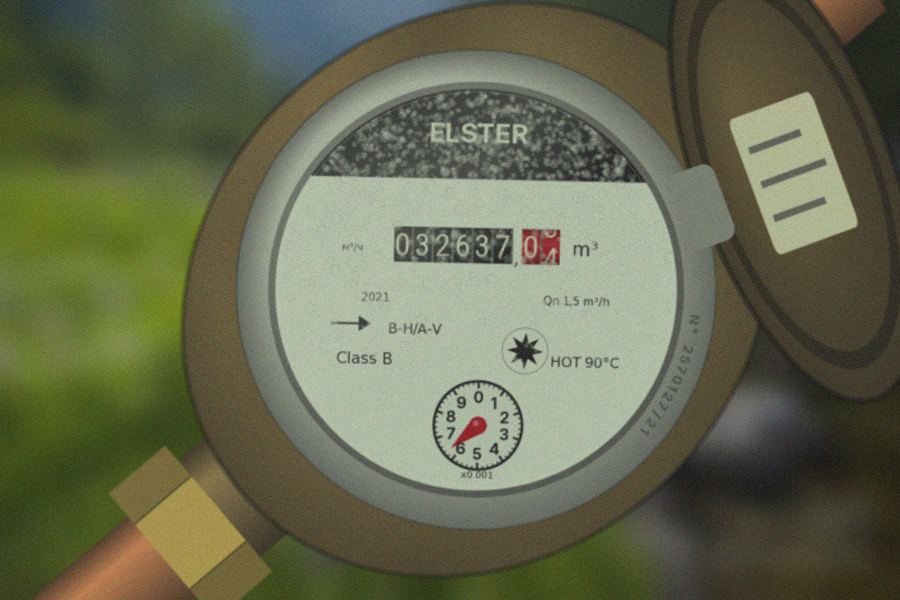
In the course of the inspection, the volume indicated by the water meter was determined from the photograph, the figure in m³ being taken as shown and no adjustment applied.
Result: 32637.036 m³
